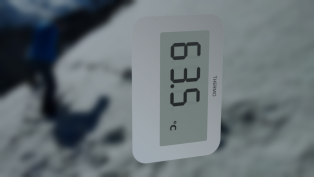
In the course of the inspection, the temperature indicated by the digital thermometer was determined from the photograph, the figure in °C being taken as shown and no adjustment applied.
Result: 63.5 °C
